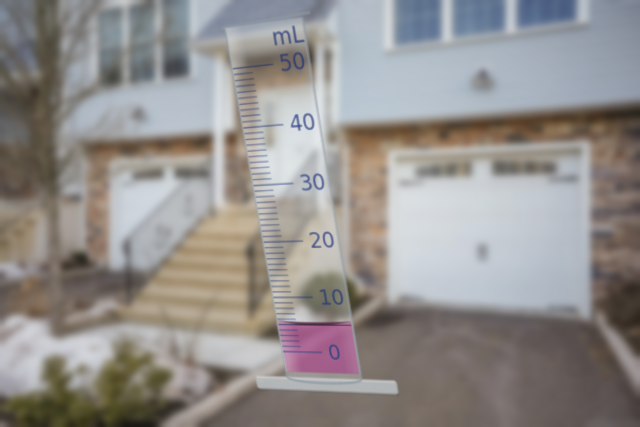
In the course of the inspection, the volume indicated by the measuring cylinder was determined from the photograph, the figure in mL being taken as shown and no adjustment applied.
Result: 5 mL
